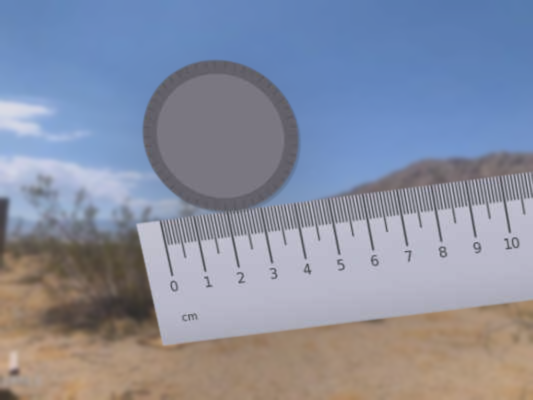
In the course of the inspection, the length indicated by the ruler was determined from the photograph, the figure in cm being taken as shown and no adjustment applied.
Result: 4.5 cm
